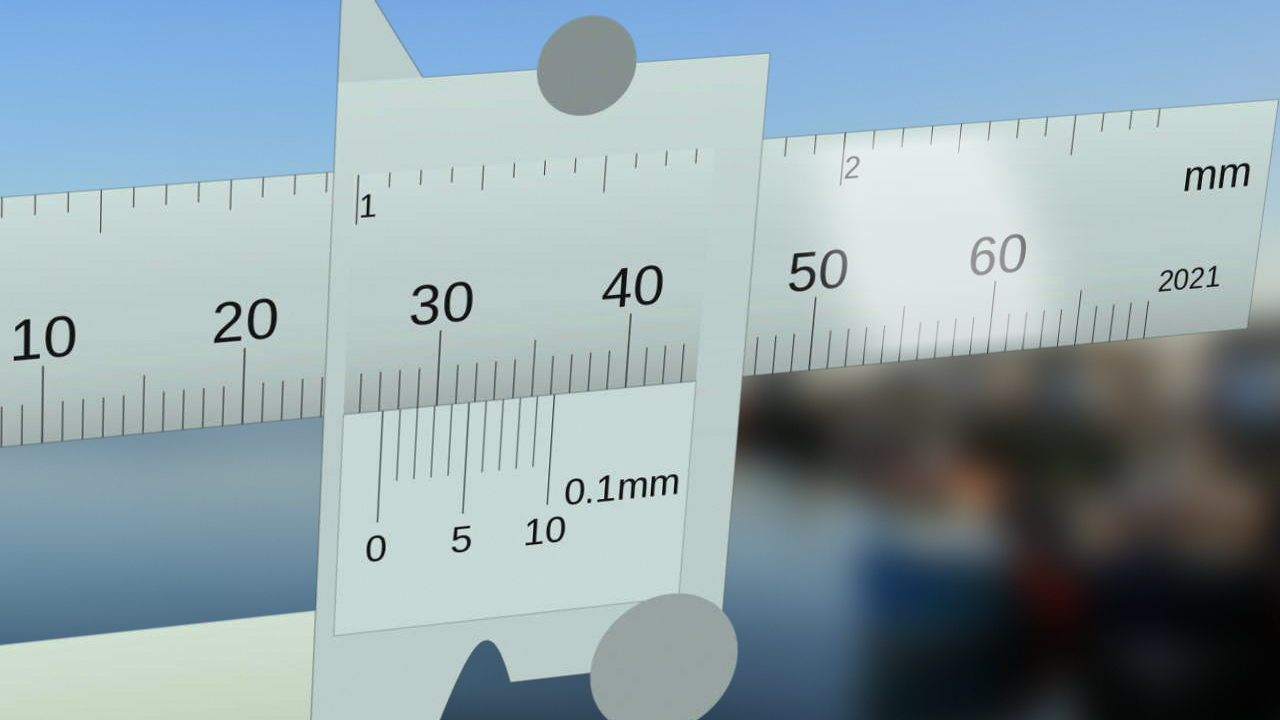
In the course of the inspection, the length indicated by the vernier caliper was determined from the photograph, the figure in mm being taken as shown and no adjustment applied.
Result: 27.2 mm
